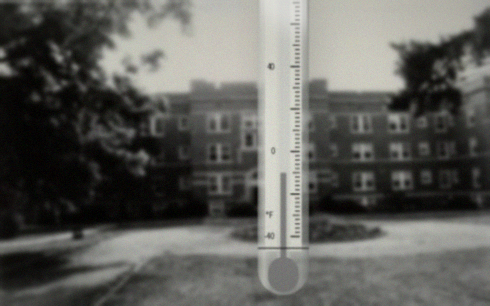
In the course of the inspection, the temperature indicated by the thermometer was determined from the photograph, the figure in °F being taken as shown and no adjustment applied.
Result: -10 °F
